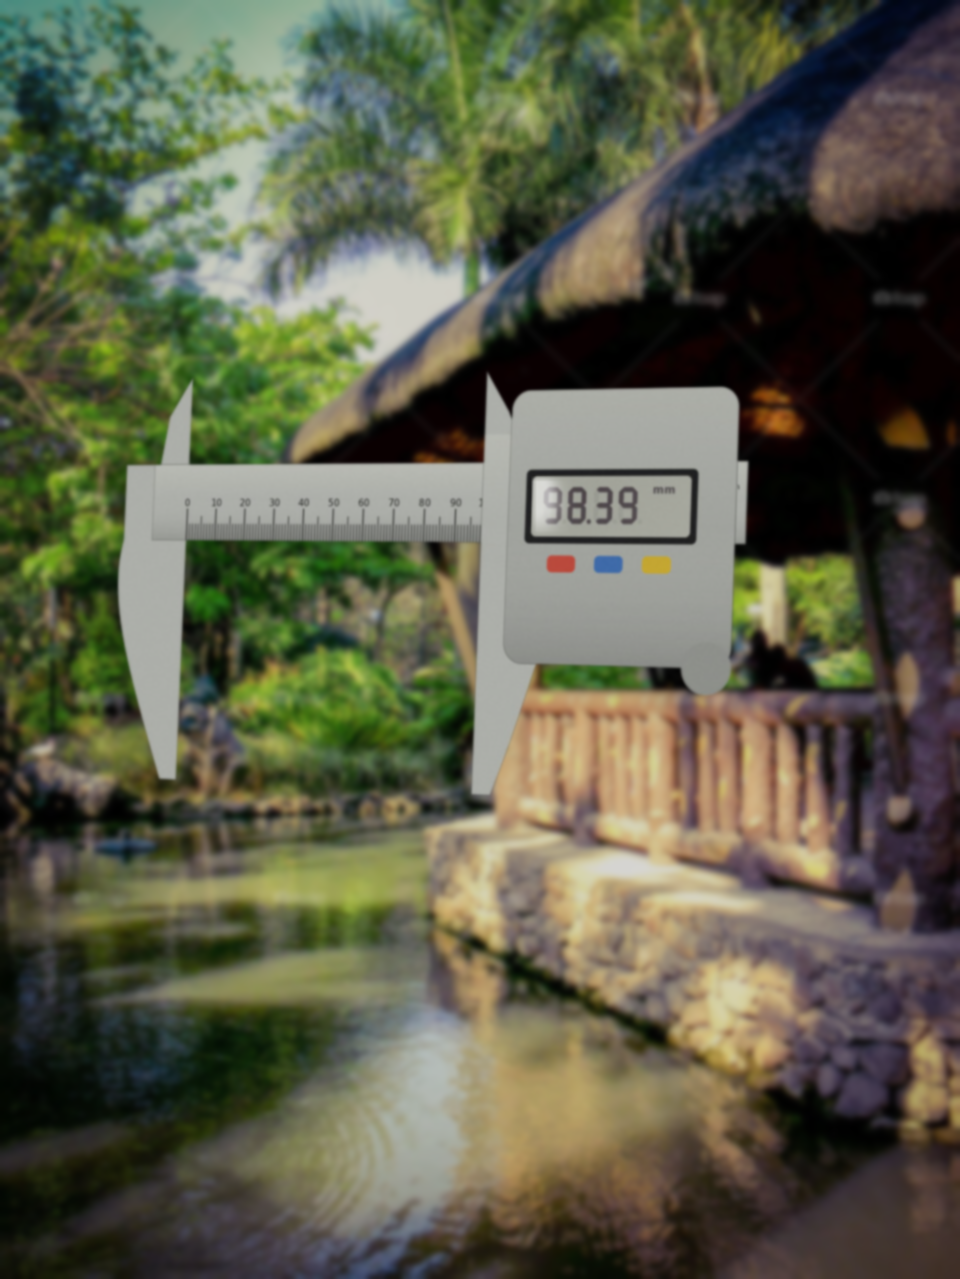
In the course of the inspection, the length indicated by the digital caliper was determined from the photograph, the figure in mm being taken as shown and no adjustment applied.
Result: 98.39 mm
